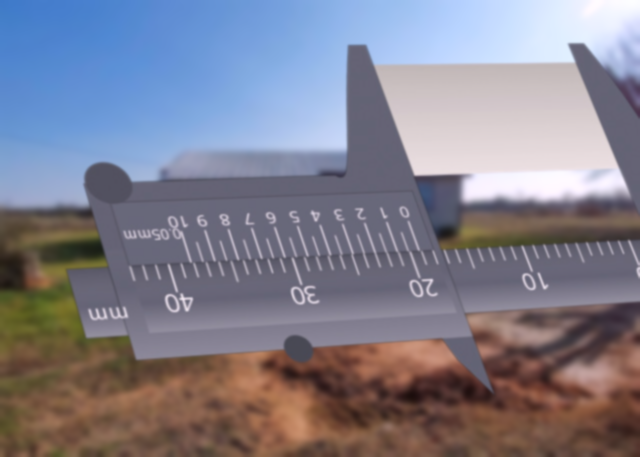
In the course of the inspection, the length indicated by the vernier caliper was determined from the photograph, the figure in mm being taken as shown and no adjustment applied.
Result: 19.2 mm
